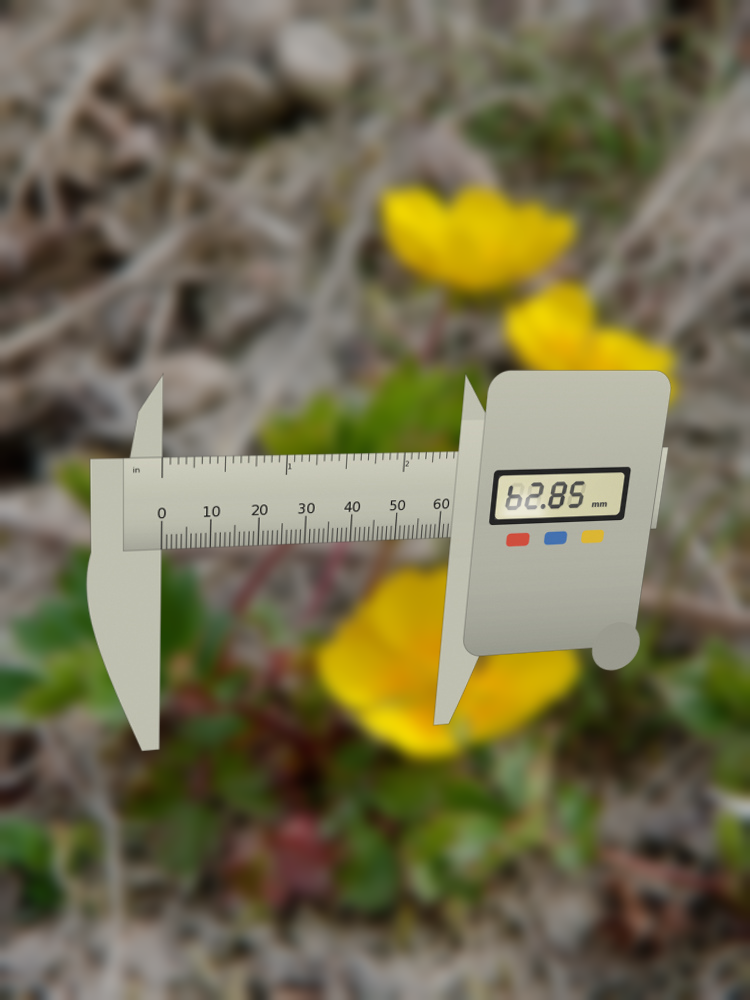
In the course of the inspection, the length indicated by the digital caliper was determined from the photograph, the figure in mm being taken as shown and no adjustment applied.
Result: 62.85 mm
